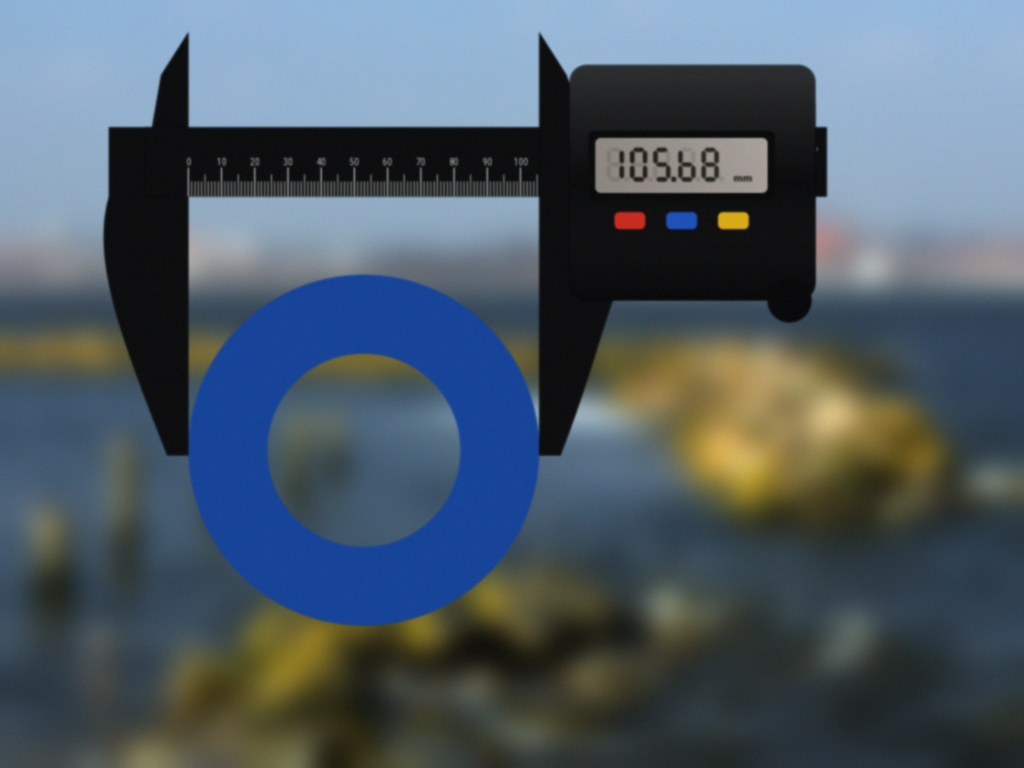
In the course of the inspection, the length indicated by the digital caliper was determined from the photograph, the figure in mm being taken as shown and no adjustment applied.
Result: 105.68 mm
